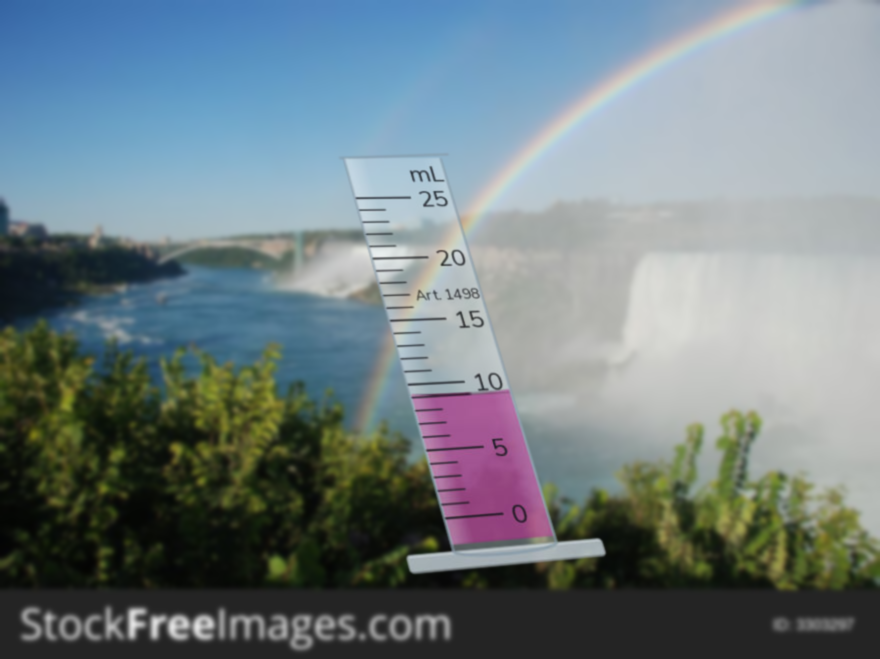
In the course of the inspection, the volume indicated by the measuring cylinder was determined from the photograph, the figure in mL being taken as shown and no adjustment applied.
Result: 9 mL
